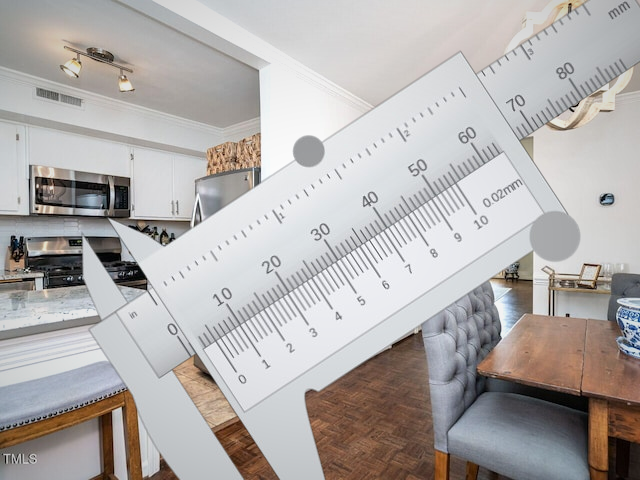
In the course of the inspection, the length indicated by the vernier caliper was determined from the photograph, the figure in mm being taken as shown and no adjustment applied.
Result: 5.0 mm
